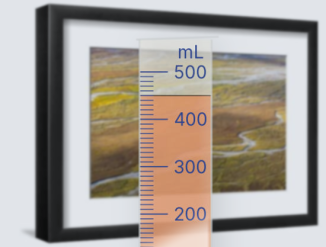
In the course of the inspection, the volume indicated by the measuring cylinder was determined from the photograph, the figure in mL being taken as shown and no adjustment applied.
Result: 450 mL
